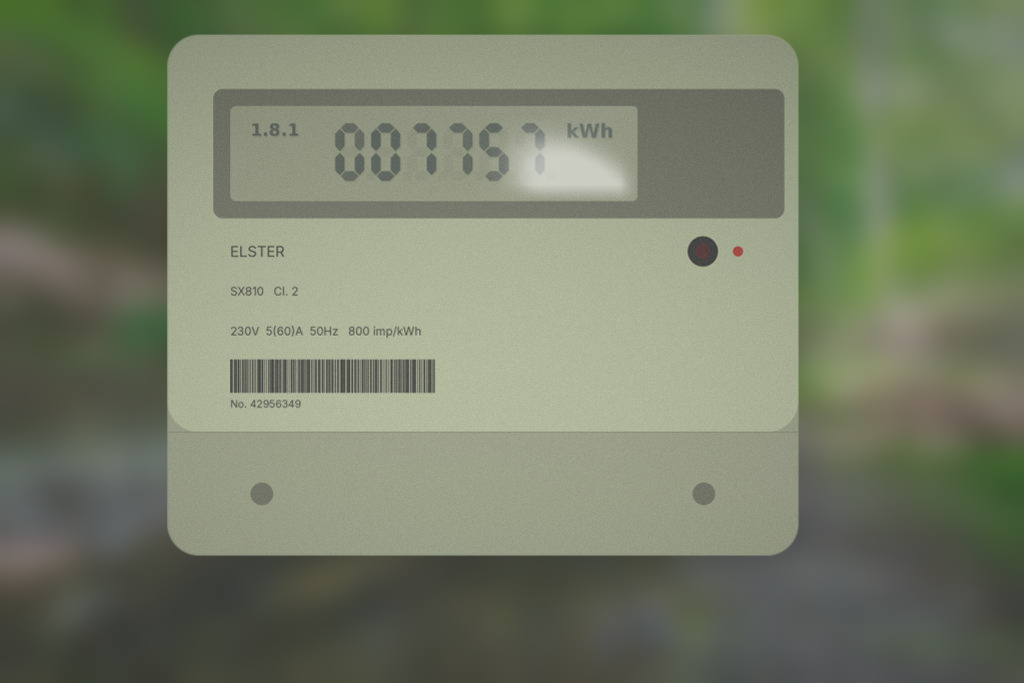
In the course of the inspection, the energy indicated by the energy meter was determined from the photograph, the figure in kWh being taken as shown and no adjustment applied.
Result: 7757 kWh
